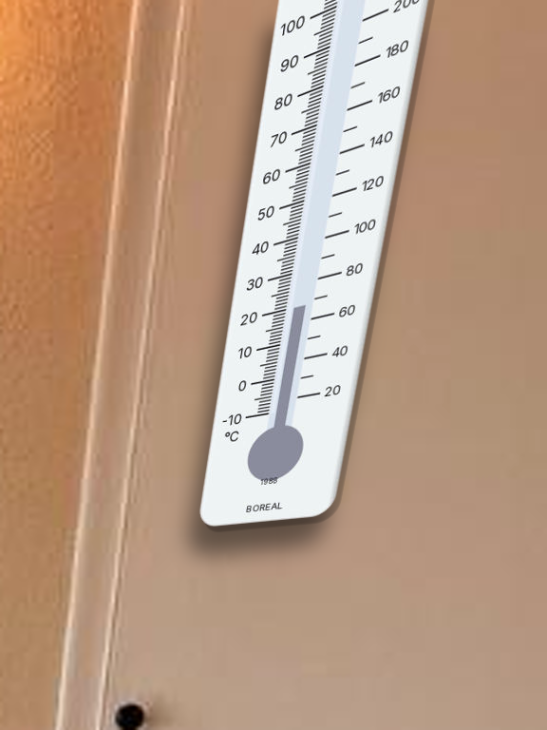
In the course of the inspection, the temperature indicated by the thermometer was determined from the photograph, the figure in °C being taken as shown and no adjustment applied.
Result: 20 °C
